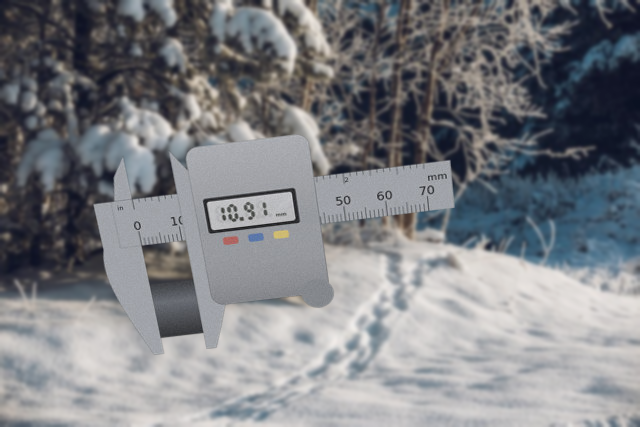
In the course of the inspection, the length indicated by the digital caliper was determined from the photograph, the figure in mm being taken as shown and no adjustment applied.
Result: 10.91 mm
